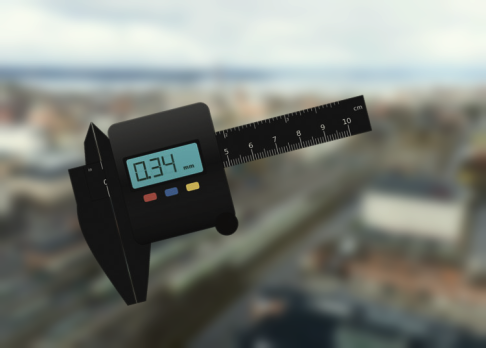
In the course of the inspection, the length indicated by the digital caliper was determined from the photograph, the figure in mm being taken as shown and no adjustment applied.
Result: 0.34 mm
